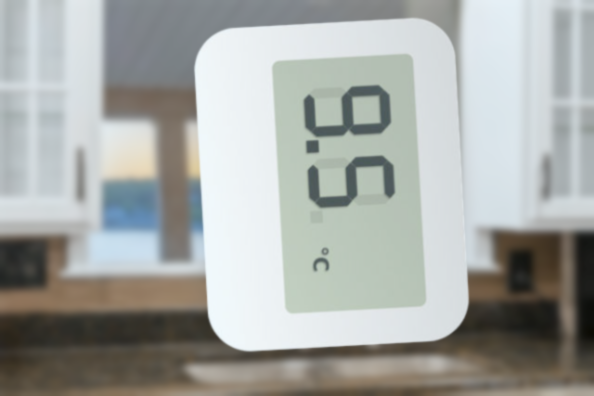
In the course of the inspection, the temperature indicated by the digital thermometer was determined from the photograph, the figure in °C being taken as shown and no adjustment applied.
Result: 9.5 °C
